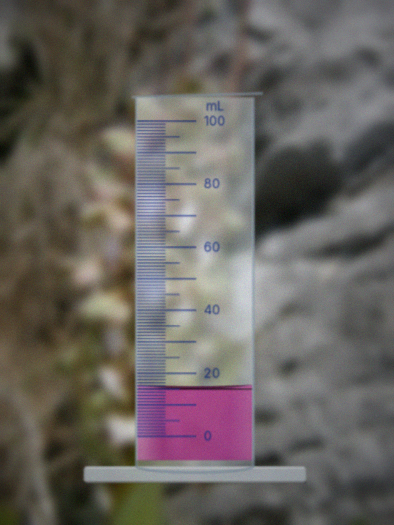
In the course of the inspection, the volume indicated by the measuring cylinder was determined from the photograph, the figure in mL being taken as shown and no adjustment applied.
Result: 15 mL
